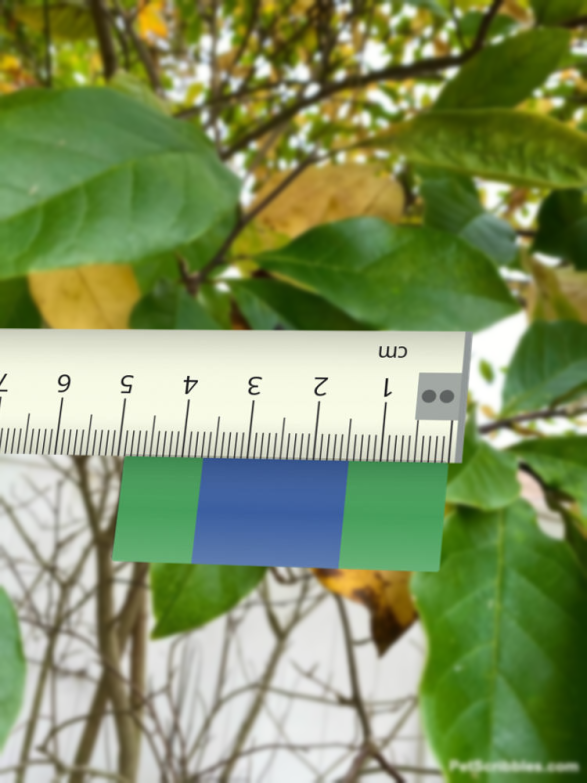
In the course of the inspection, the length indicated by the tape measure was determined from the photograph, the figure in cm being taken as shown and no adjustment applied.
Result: 4.9 cm
